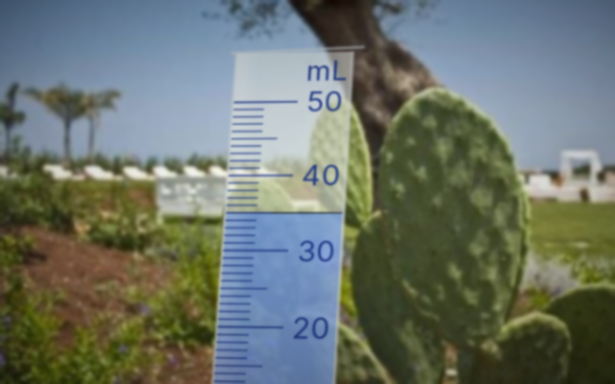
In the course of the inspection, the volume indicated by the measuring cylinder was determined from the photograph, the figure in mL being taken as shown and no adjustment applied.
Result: 35 mL
